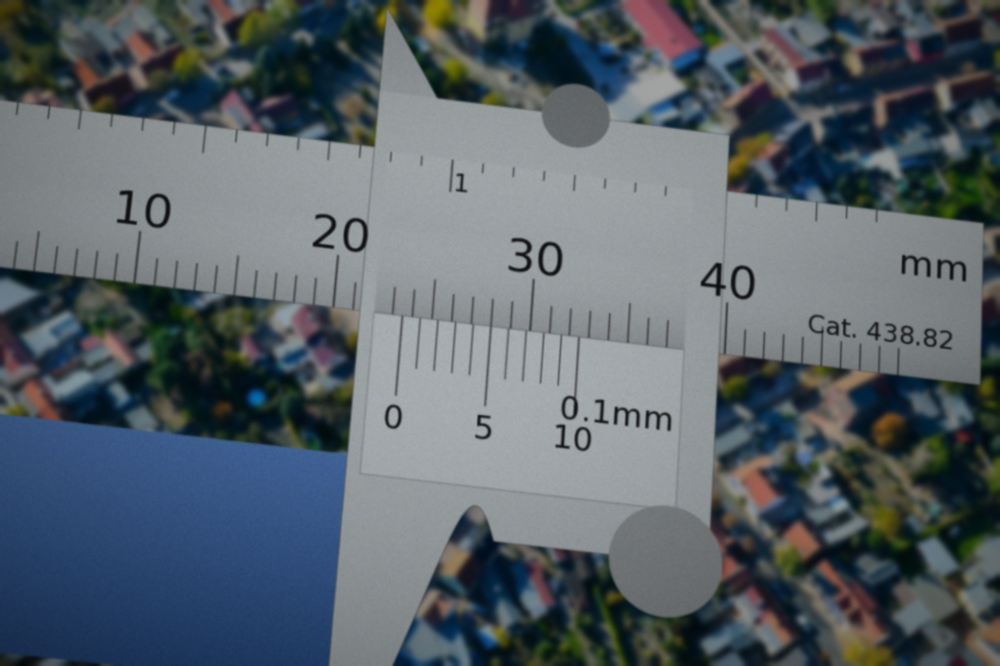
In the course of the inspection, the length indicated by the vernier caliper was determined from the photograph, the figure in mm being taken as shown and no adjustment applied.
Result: 23.5 mm
